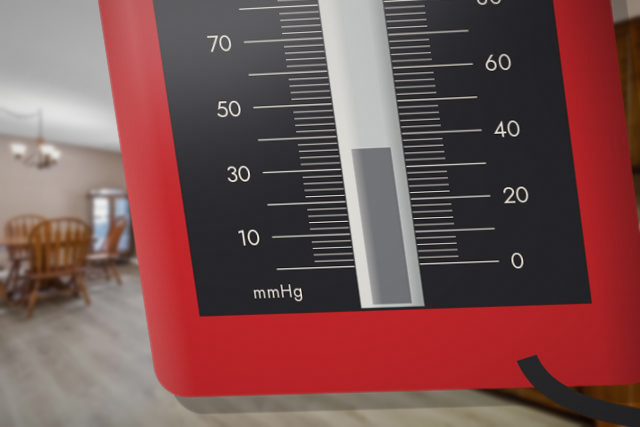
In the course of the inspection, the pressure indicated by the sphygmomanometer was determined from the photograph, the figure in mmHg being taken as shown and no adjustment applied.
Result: 36 mmHg
